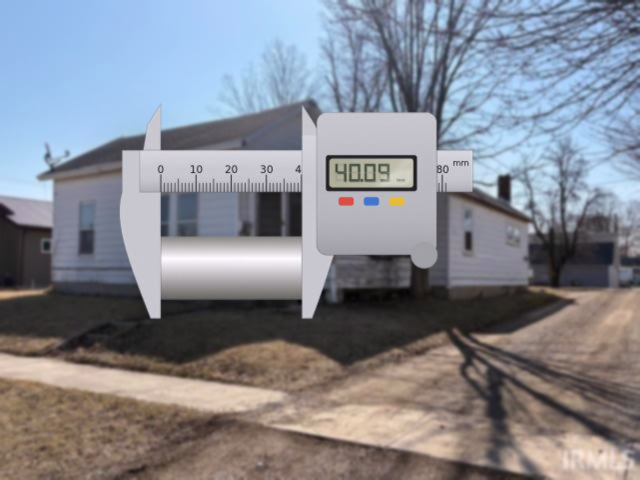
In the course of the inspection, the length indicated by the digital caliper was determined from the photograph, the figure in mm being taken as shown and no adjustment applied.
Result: 40.09 mm
